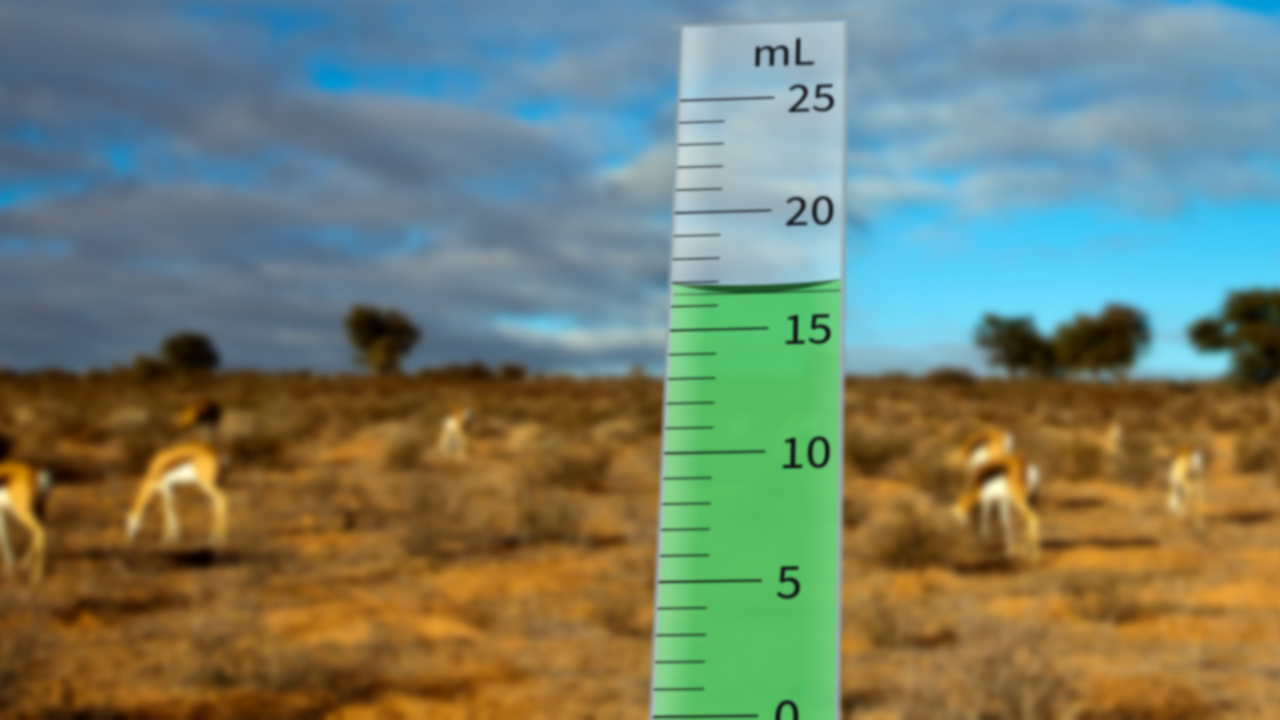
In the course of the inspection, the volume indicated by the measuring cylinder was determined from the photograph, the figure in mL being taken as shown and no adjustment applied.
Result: 16.5 mL
